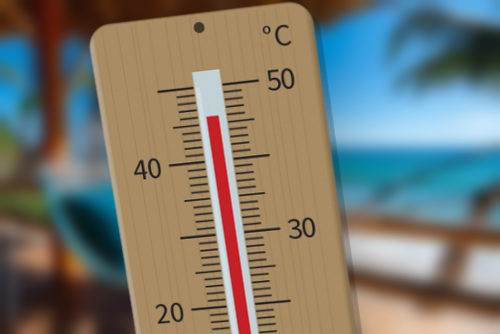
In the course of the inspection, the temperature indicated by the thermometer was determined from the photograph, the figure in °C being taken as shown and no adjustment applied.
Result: 46 °C
